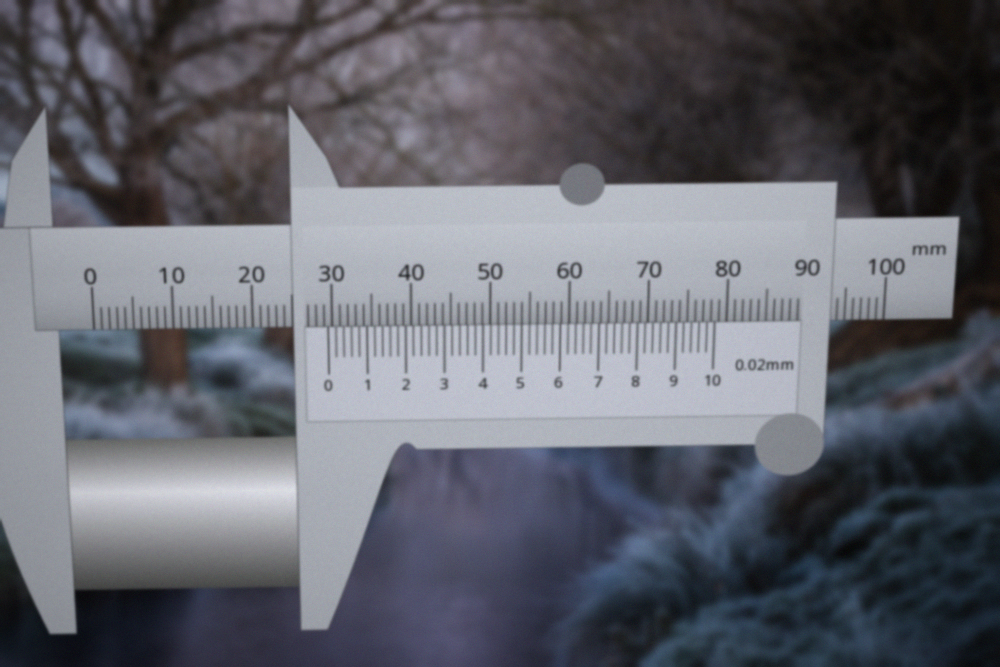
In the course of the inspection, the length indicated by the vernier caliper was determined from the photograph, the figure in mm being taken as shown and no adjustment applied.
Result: 29.5 mm
